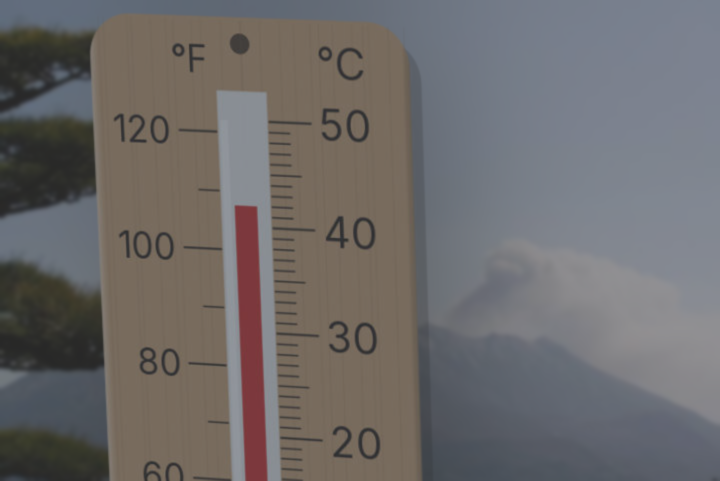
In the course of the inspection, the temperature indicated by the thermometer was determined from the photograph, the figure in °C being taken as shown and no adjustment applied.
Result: 42 °C
